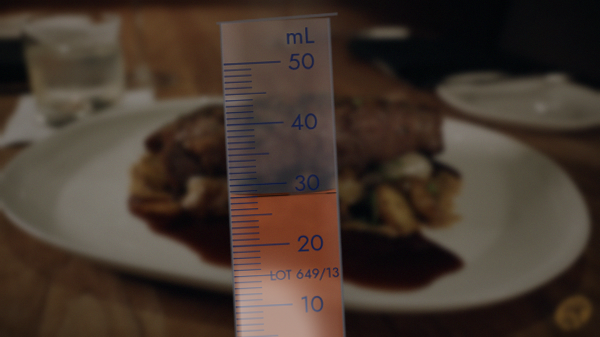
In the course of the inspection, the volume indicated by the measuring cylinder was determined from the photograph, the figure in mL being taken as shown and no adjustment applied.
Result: 28 mL
